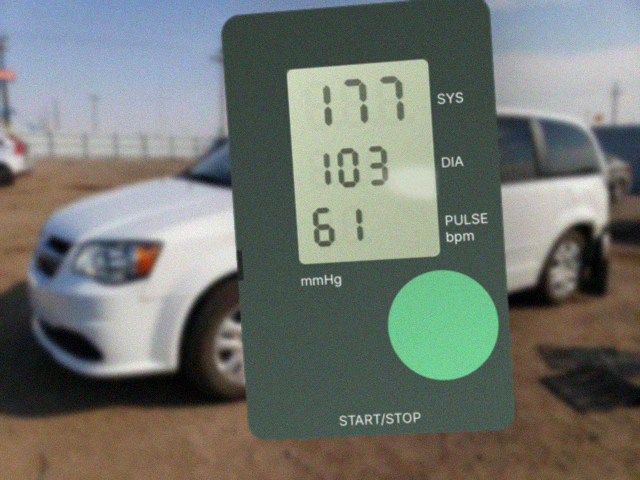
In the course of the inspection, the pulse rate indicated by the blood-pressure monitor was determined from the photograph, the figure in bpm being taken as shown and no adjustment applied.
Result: 61 bpm
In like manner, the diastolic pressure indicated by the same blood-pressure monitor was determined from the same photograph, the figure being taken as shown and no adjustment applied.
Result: 103 mmHg
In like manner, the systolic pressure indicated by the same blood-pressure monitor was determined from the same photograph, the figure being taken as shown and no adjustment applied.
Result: 177 mmHg
